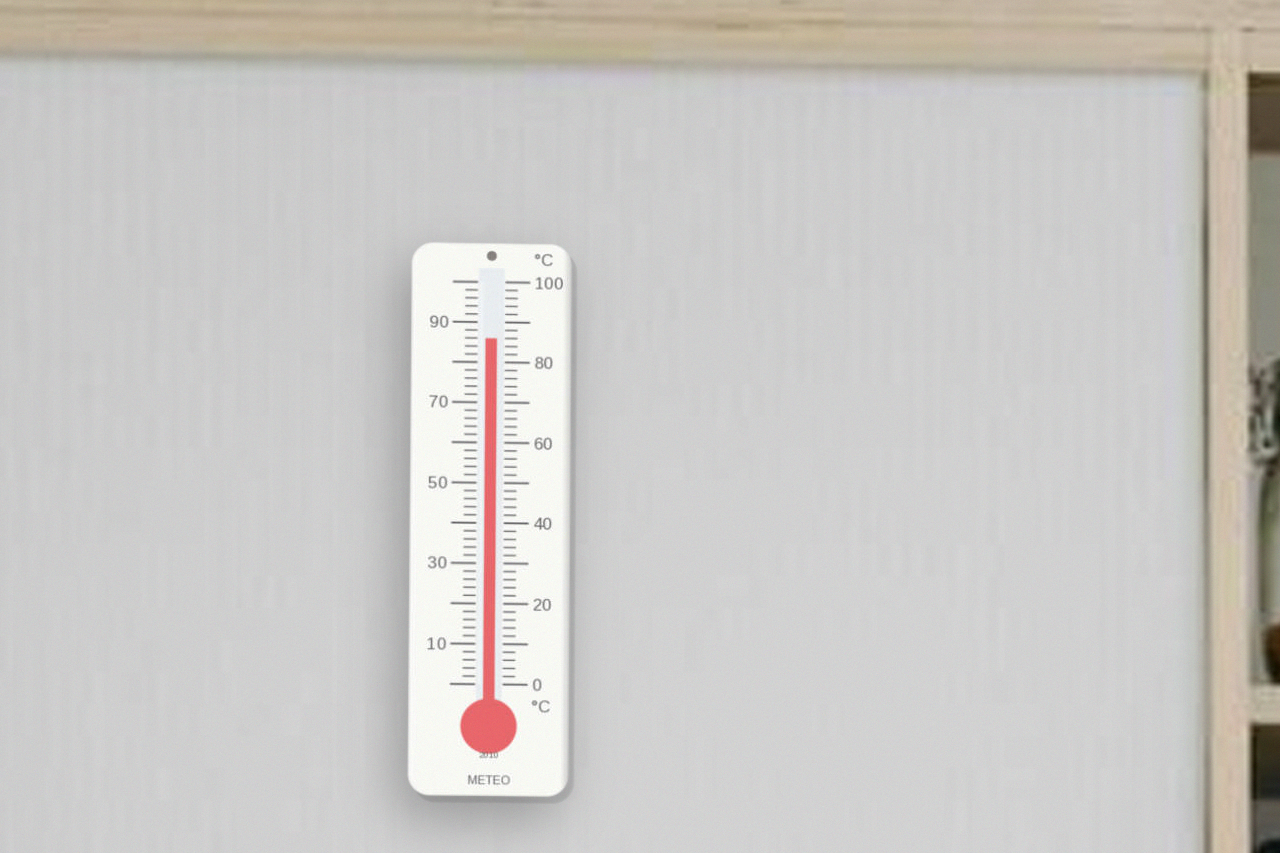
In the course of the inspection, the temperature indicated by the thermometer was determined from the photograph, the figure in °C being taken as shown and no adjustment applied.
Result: 86 °C
